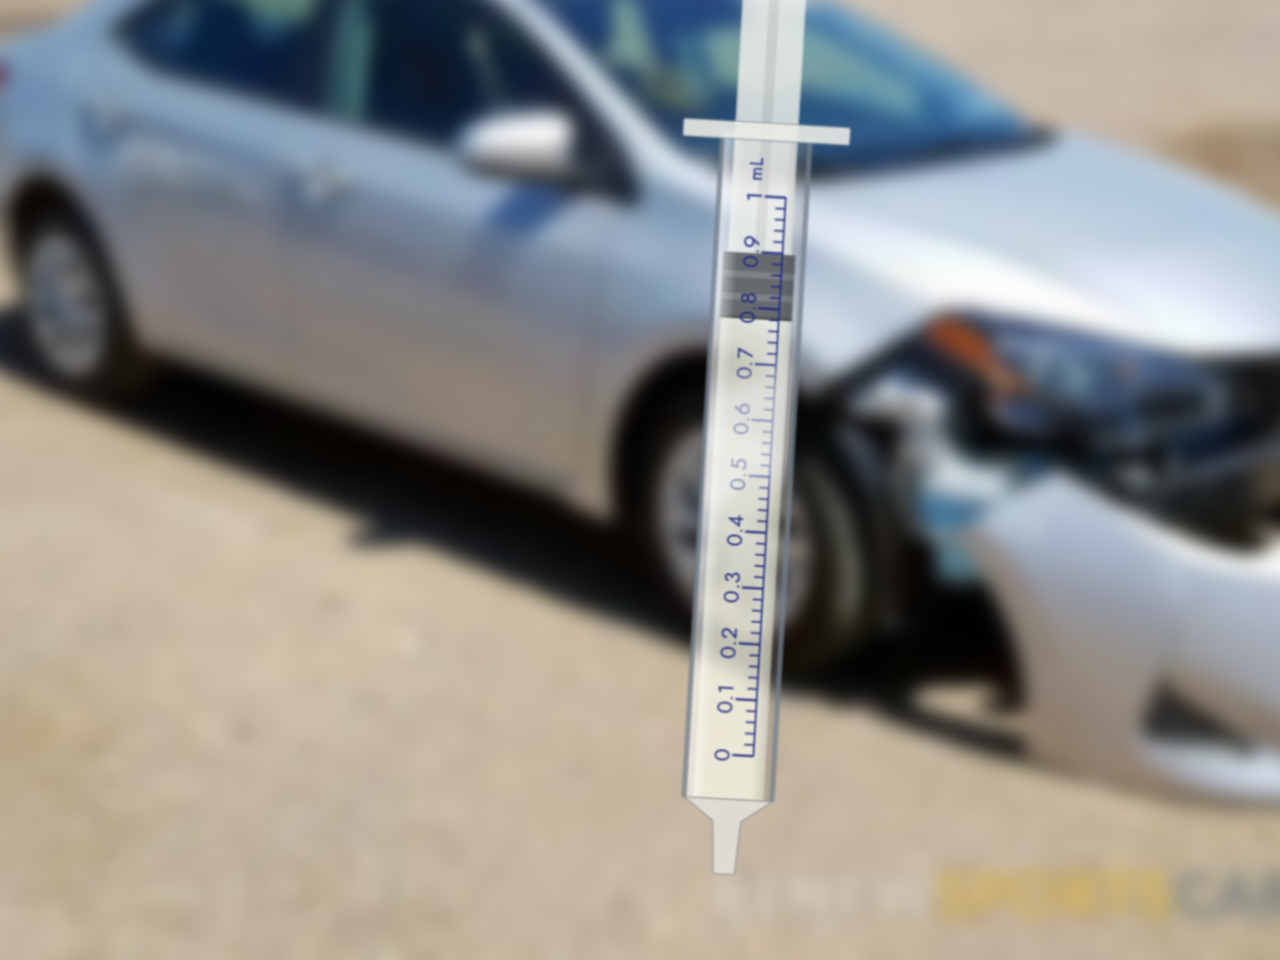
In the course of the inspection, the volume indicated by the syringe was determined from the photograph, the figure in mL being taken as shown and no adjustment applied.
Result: 0.78 mL
